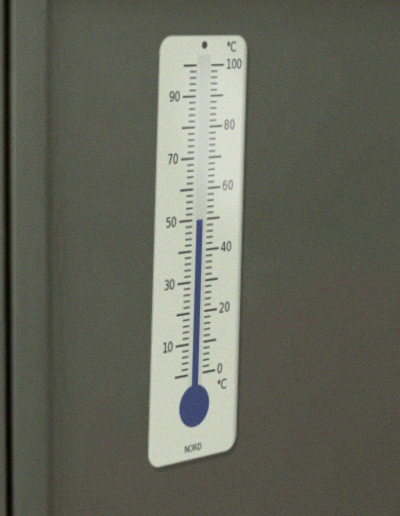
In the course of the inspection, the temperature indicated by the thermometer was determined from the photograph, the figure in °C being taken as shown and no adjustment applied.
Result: 50 °C
